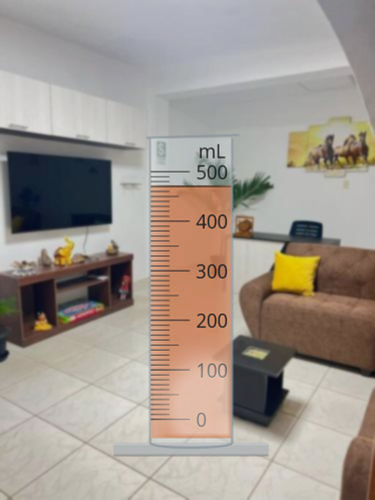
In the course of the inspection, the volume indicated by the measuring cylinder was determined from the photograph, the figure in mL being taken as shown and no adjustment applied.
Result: 470 mL
